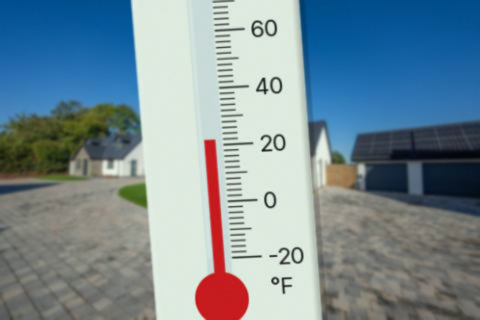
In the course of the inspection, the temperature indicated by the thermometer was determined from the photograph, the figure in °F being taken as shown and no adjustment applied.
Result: 22 °F
